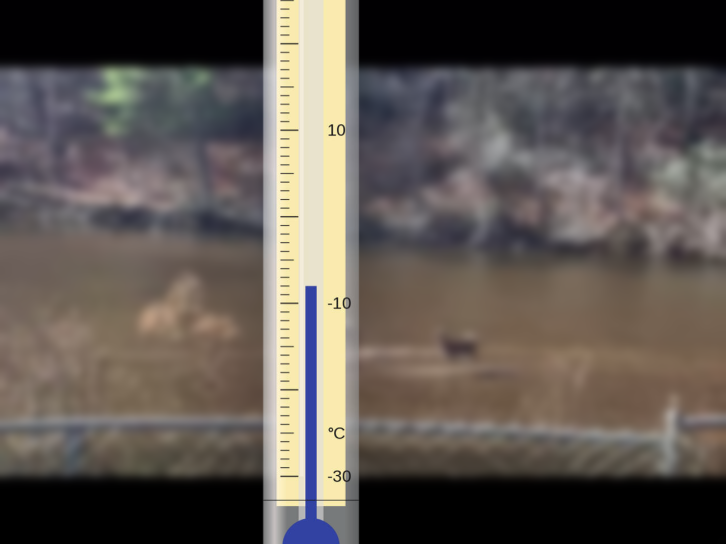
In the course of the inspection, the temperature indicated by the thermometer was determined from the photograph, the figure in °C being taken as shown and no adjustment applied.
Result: -8 °C
